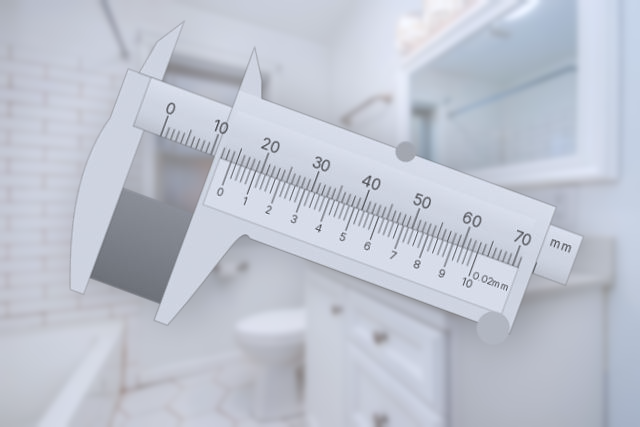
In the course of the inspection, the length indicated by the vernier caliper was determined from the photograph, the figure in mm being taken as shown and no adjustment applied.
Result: 14.0 mm
